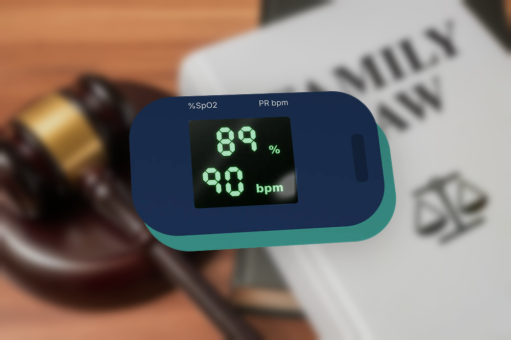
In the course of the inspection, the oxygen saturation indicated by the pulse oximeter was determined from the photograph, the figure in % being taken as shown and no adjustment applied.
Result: 89 %
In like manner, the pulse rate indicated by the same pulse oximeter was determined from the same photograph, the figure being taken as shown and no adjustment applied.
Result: 90 bpm
